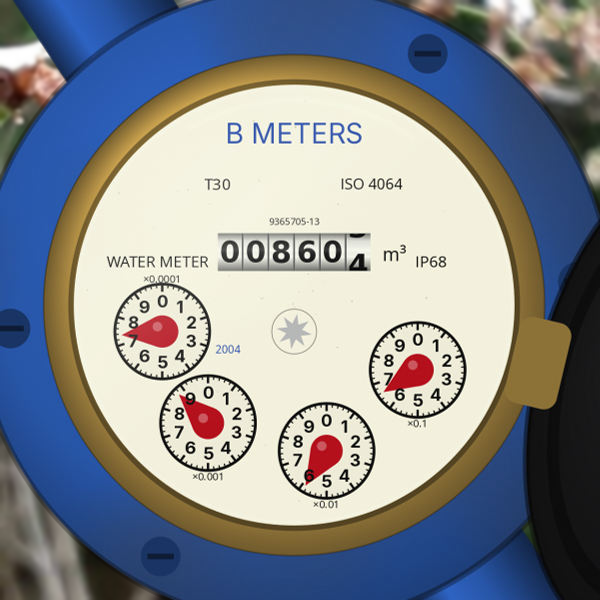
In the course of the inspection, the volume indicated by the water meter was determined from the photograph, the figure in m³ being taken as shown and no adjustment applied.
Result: 8603.6587 m³
